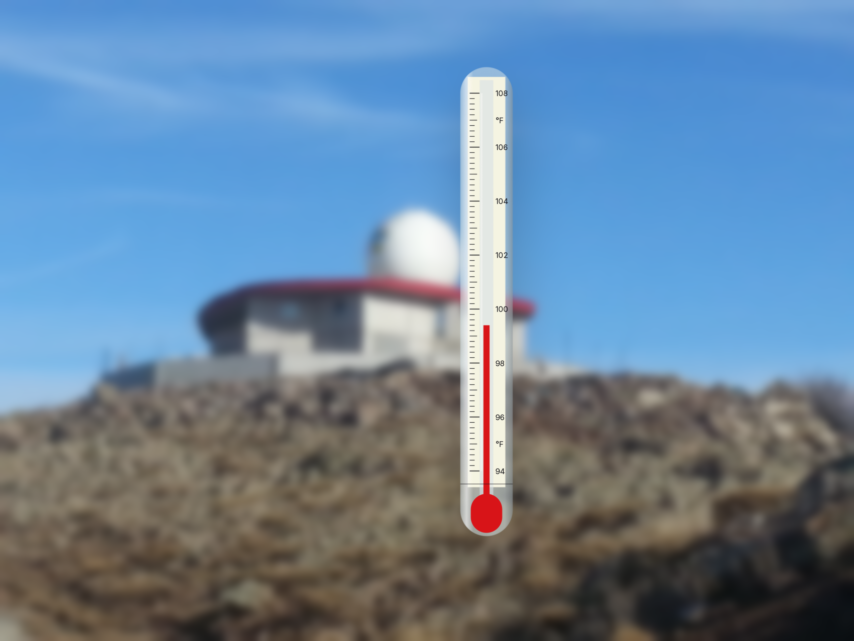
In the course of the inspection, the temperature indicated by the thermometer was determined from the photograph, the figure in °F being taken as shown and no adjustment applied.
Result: 99.4 °F
